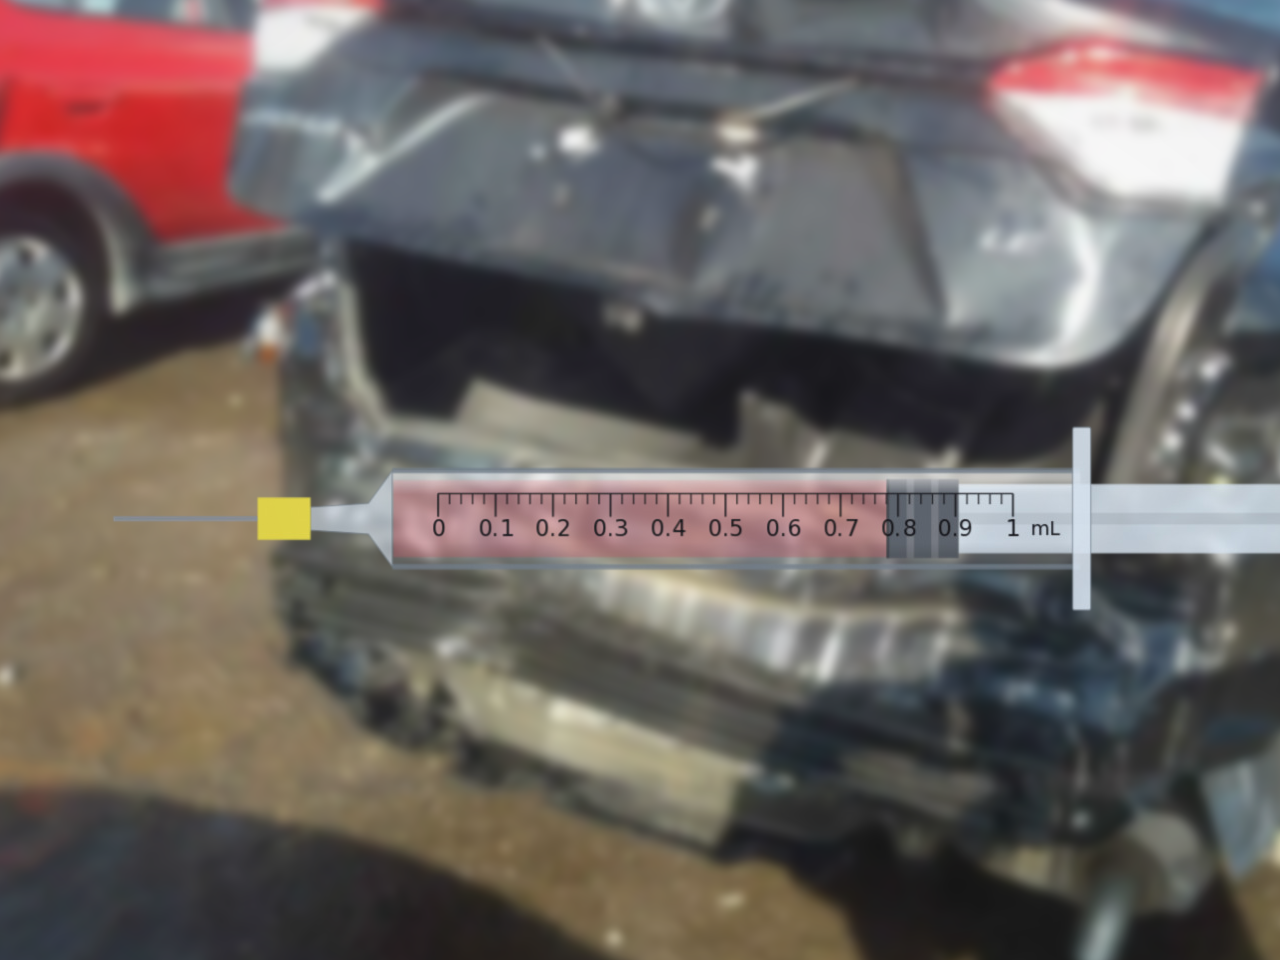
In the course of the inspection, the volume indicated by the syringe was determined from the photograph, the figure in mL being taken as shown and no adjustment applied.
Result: 0.78 mL
